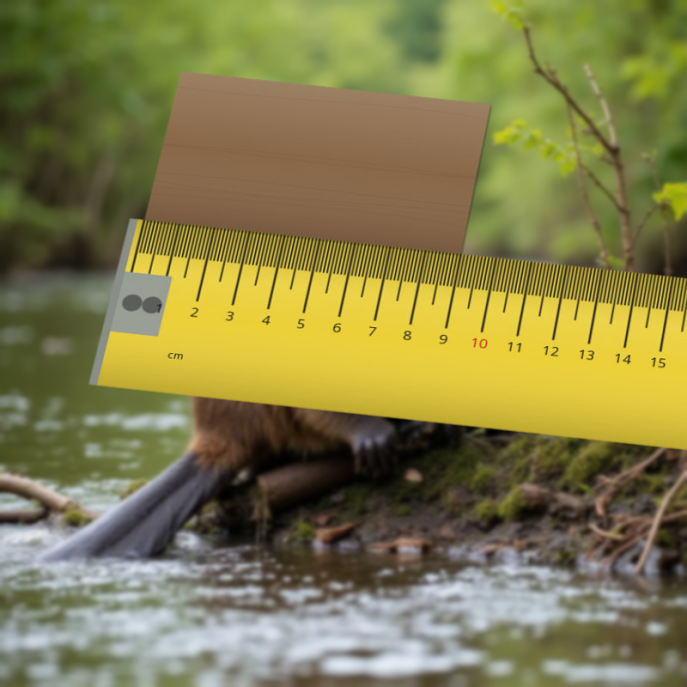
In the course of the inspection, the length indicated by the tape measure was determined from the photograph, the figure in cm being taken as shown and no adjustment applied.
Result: 9 cm
